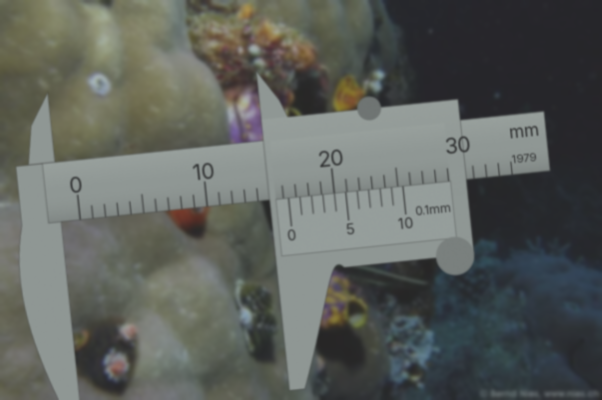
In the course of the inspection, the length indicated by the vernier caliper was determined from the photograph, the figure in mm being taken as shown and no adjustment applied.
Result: 16.4 mm
